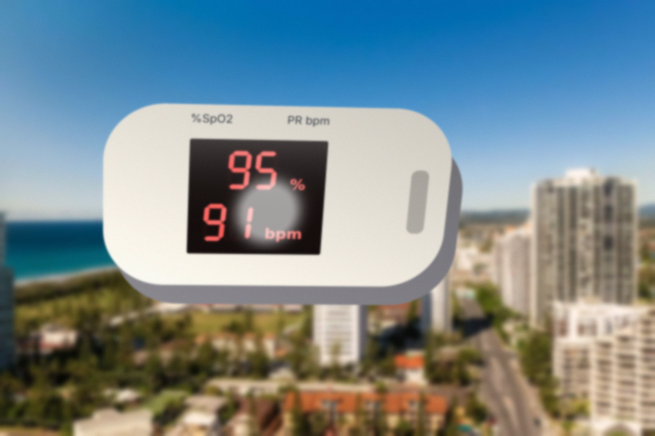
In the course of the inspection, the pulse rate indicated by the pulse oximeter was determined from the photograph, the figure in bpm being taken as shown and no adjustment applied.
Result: 91 bpm
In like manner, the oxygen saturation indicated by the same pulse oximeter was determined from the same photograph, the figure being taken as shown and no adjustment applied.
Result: 95 %
